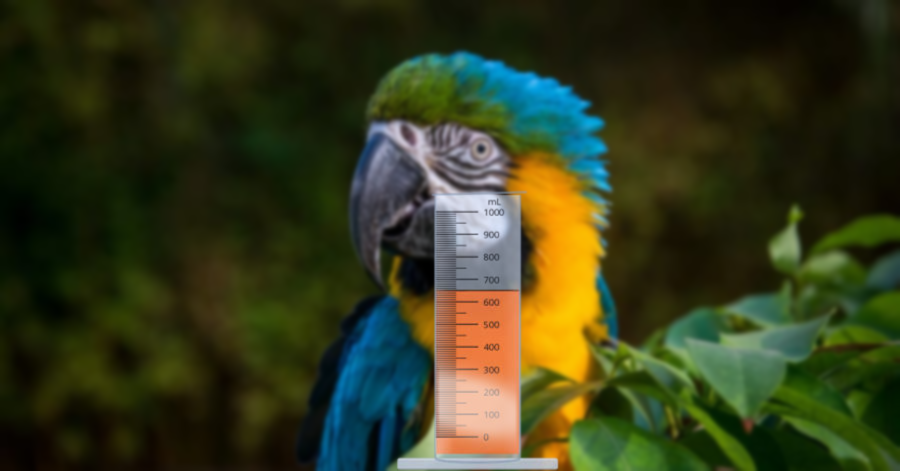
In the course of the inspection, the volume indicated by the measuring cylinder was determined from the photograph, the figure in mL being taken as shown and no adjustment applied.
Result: 650 mL
